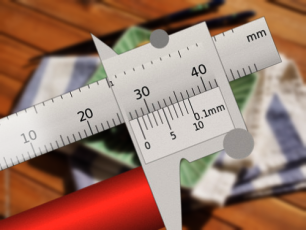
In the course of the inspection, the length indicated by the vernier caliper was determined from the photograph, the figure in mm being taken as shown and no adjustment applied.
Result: 27.8 mm
